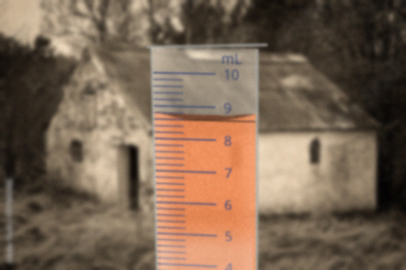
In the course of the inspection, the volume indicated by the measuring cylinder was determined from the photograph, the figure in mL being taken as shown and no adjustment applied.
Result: 8.6 mL
